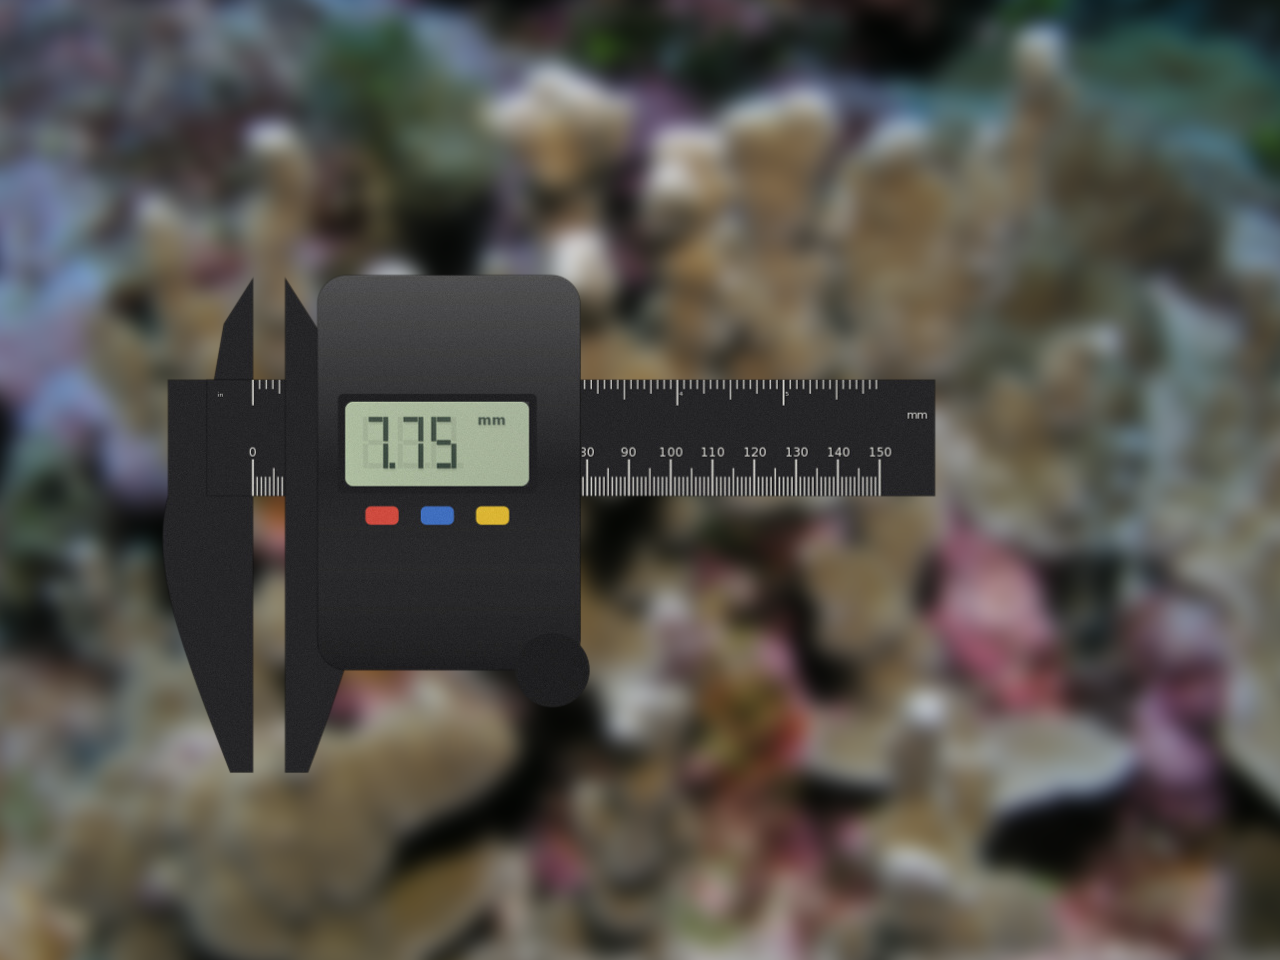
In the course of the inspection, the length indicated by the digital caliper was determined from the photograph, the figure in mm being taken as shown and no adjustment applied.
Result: 7.75 mm
